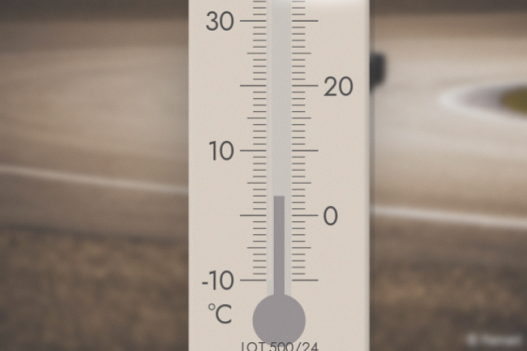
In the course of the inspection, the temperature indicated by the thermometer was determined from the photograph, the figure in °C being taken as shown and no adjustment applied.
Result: 3 °C
